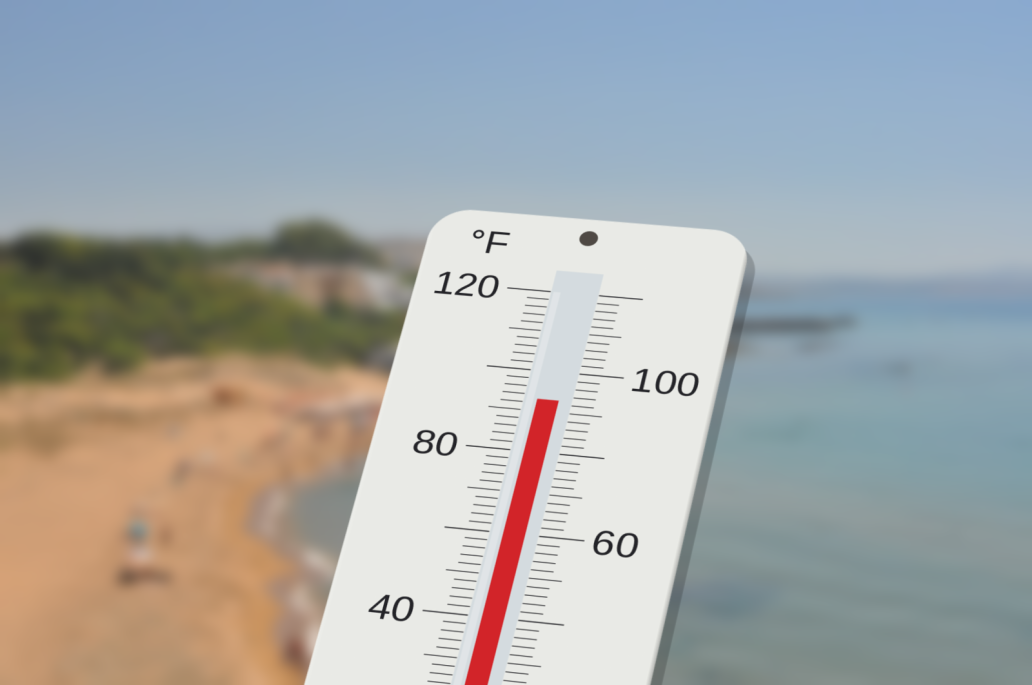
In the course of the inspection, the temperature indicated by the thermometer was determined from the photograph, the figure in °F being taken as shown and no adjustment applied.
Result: 93 °F
